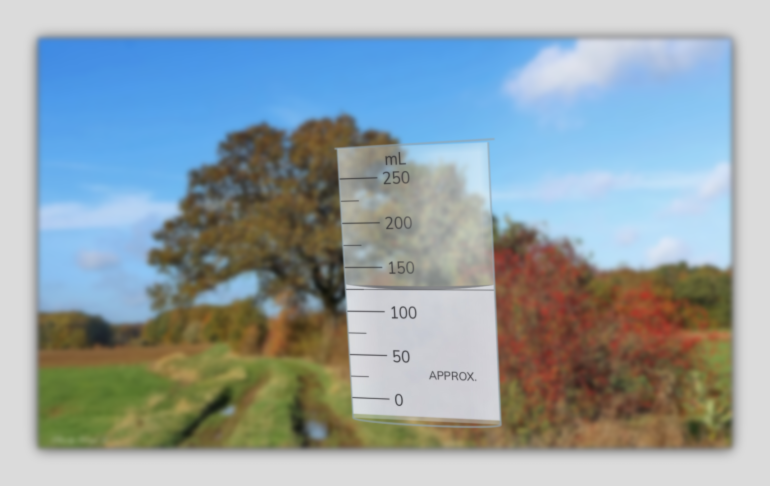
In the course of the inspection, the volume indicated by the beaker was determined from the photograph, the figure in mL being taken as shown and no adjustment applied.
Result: 125 mL
